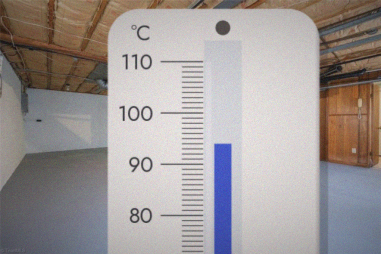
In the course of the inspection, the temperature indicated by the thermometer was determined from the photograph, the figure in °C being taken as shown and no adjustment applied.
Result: 94 °C
